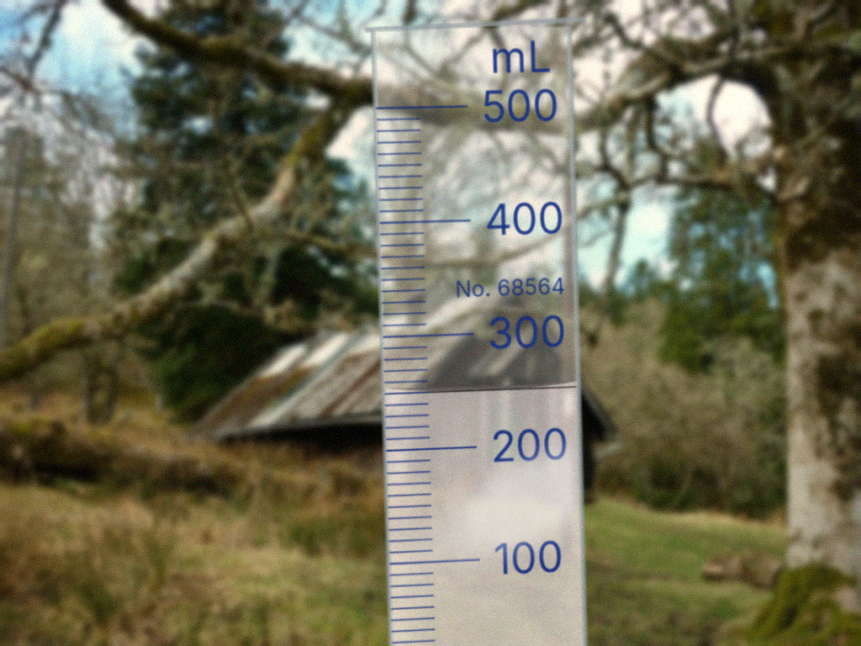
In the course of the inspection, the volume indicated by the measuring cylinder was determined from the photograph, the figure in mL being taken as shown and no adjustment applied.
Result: 250 mL
